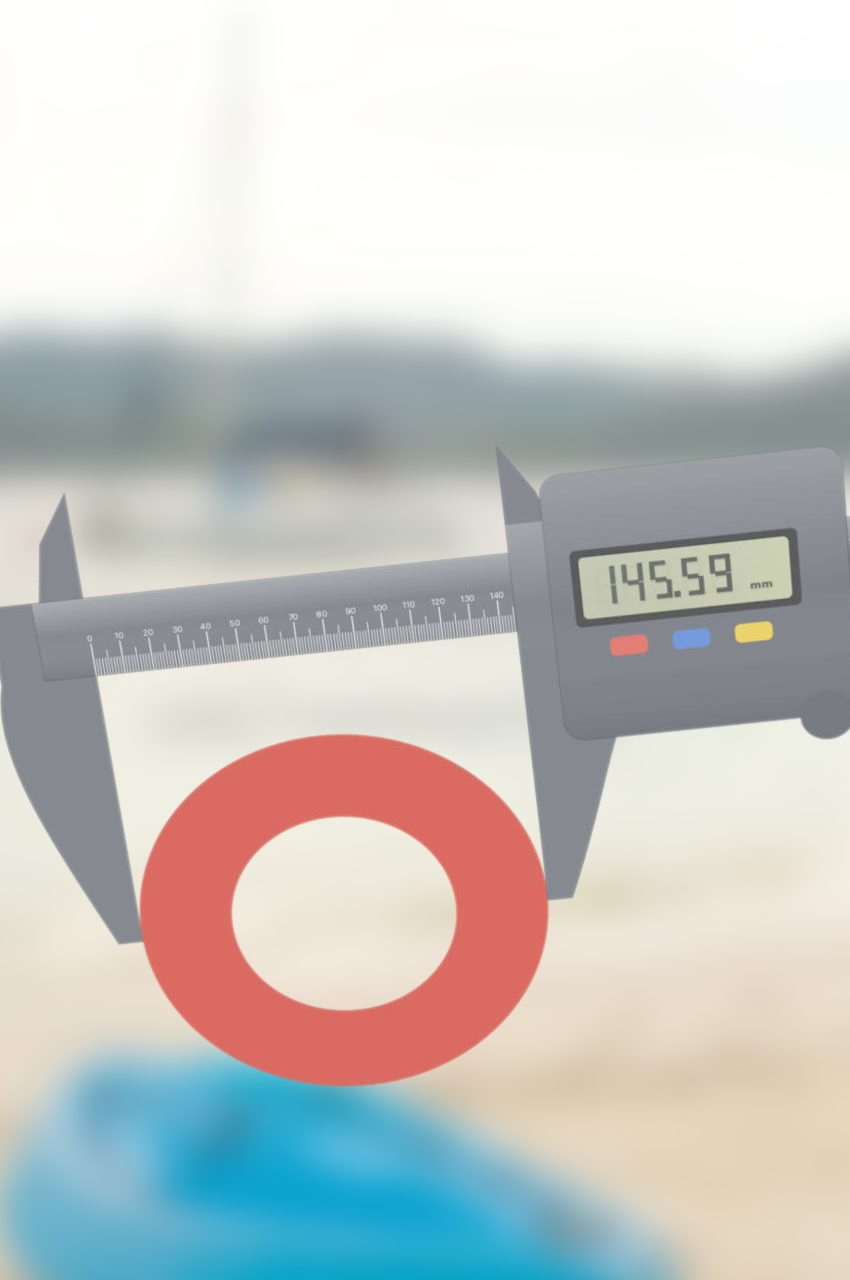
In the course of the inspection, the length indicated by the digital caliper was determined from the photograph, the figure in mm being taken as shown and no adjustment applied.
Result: 145.59 mm
